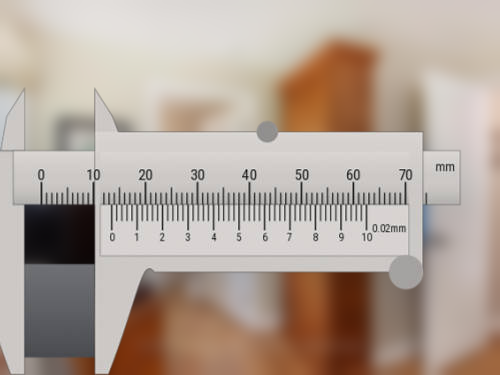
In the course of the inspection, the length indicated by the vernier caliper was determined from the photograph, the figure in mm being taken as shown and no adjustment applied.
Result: 13.5 mm
